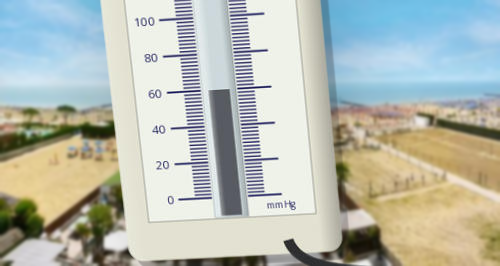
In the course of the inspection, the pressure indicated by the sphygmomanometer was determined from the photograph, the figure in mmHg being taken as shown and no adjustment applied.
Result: 60 mmHg
